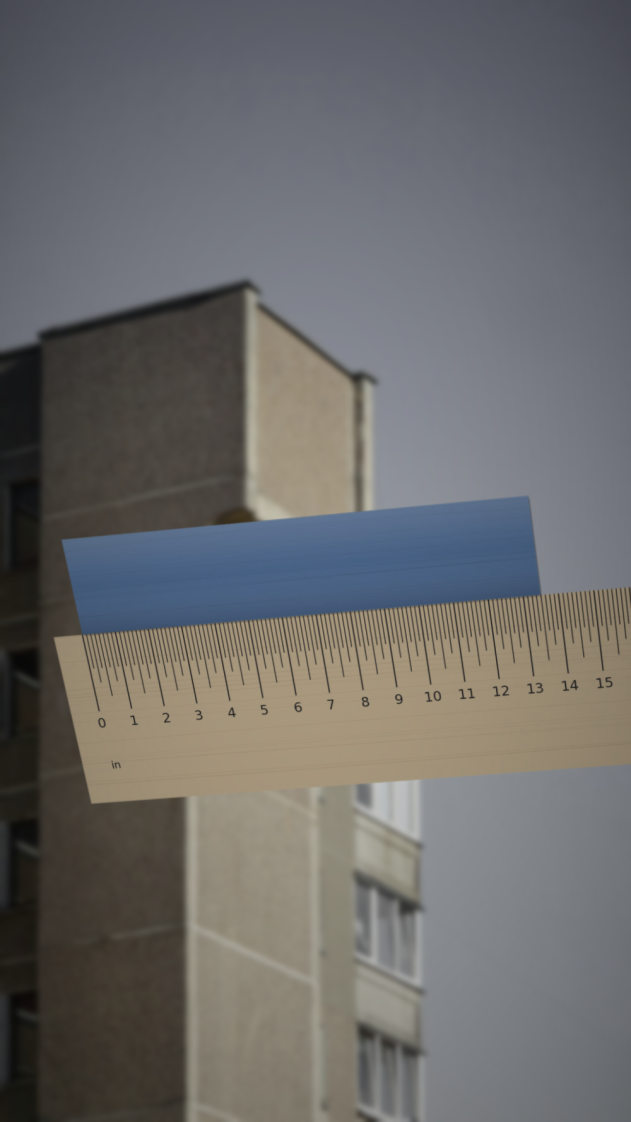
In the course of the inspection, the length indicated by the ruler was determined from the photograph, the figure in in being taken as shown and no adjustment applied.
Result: 13.5 in
